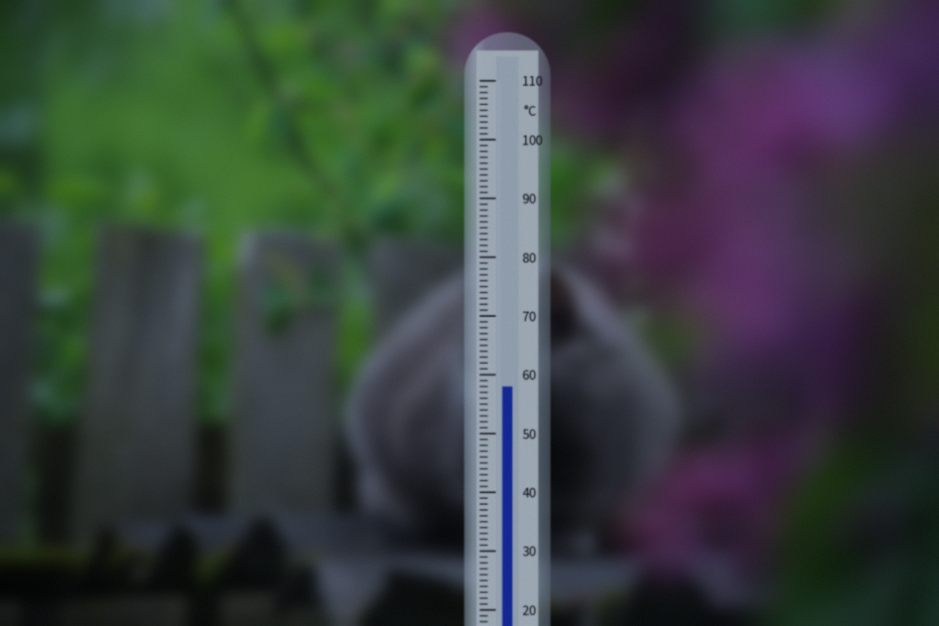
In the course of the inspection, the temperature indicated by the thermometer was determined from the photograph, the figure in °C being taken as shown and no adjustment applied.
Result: 58 °C
